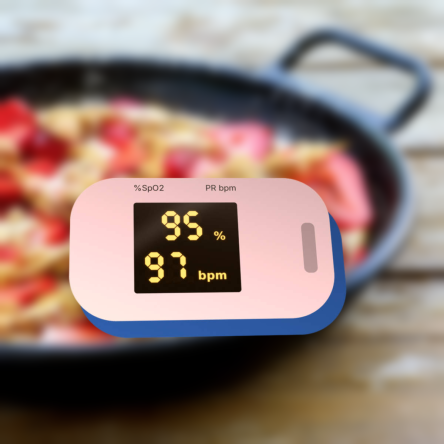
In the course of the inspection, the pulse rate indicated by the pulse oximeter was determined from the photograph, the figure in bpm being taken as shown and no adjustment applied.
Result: 97 bpm
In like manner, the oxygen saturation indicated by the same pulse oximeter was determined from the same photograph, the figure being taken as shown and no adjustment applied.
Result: 95 %
